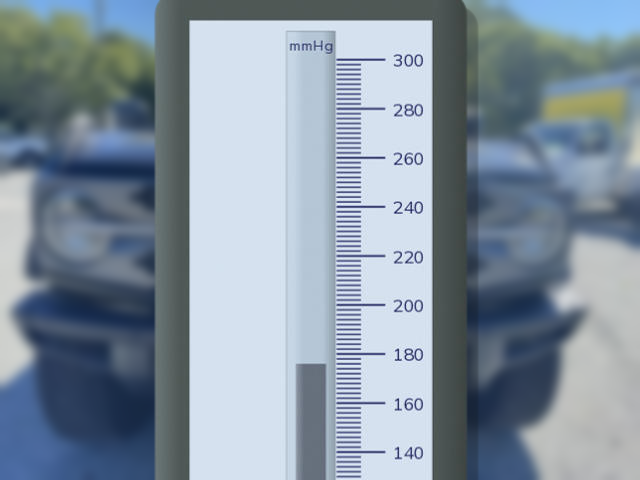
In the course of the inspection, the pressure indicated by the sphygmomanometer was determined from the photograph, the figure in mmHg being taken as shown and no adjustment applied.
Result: 176 mmHg
